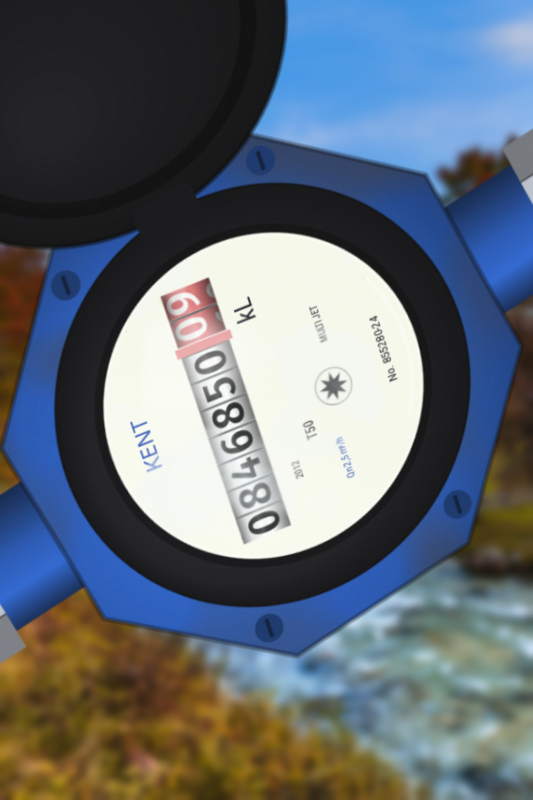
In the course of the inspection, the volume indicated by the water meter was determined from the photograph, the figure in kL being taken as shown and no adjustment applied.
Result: 846850.09 kL
